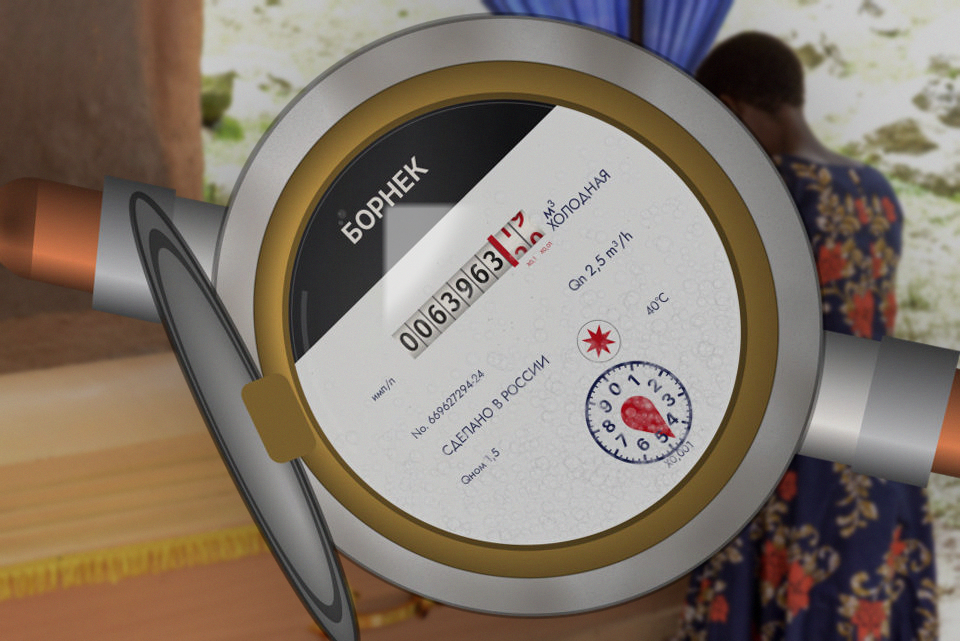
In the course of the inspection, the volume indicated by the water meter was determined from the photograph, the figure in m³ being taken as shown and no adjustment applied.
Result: 63963.194 m³
